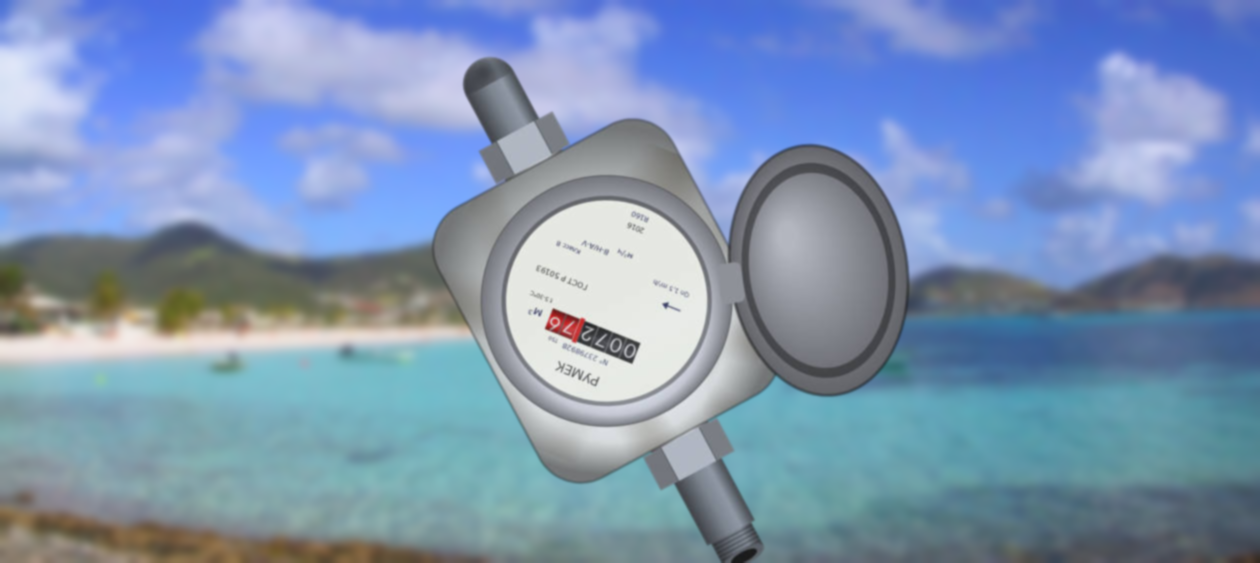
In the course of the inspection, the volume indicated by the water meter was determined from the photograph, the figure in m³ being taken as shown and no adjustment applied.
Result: 72.76 m³
